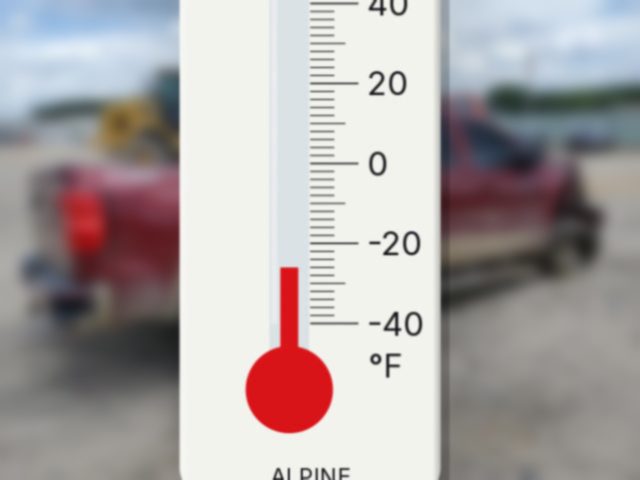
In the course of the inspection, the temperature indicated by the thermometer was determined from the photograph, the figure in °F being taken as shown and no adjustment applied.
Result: -26 °F
